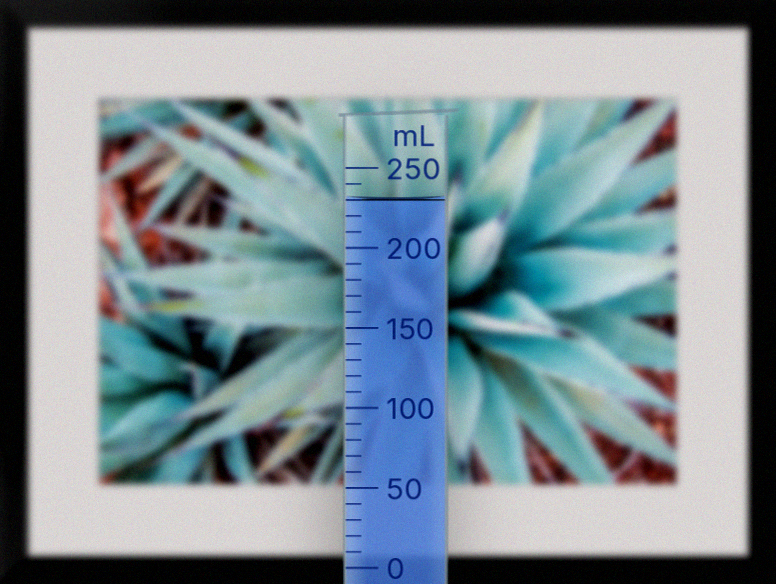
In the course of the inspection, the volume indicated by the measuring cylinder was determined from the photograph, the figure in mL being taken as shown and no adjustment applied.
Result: 230 mL
